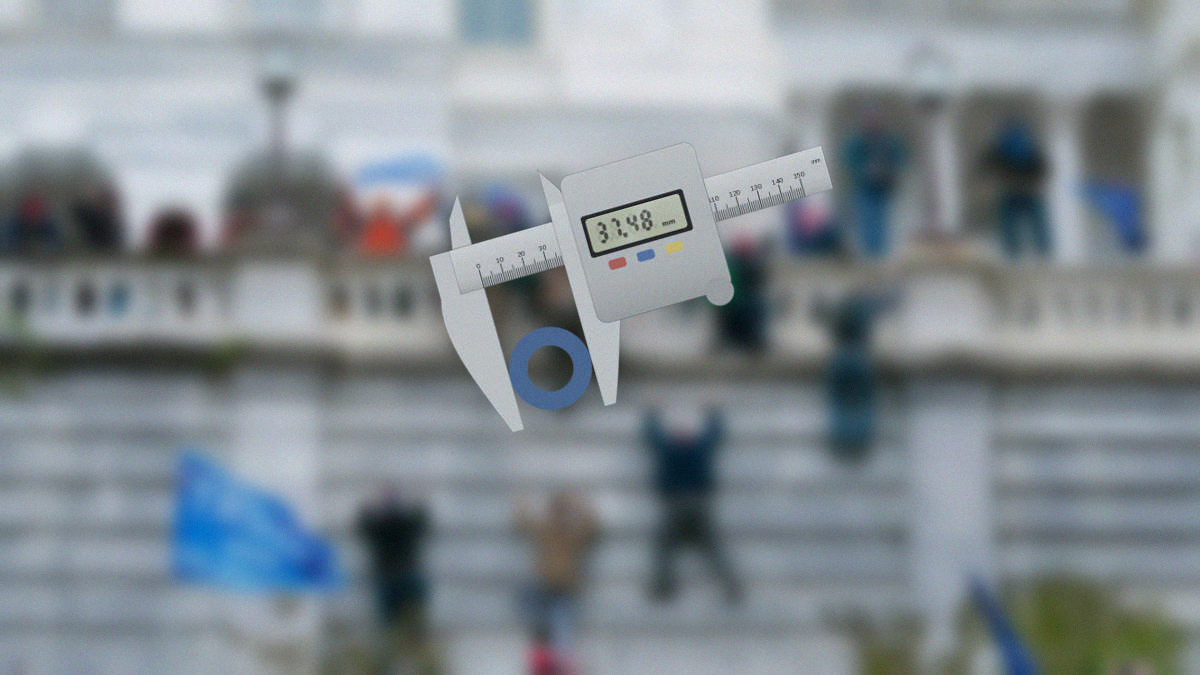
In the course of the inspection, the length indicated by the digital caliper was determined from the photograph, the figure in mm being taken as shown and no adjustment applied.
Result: 37.48 mm
